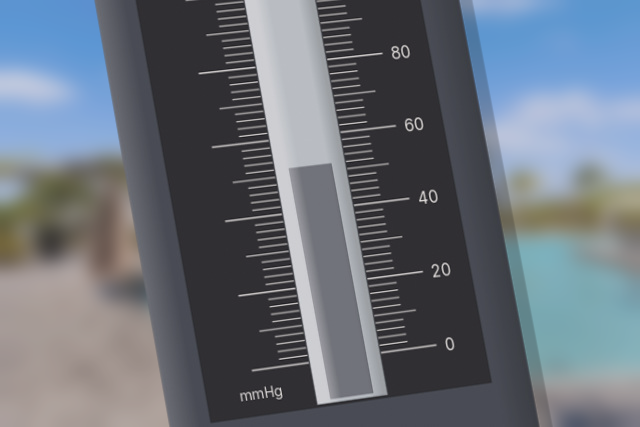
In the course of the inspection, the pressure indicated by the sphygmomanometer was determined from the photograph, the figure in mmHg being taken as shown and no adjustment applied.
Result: 52 mmHg
